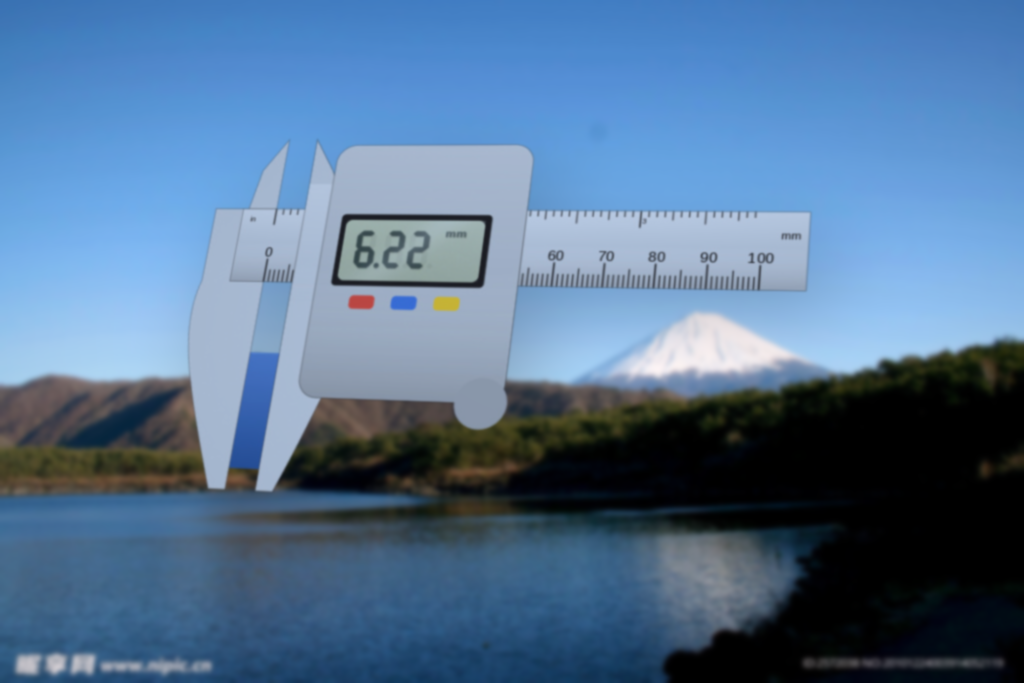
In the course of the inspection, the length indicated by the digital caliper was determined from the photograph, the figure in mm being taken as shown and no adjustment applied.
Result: 6.22 mm
